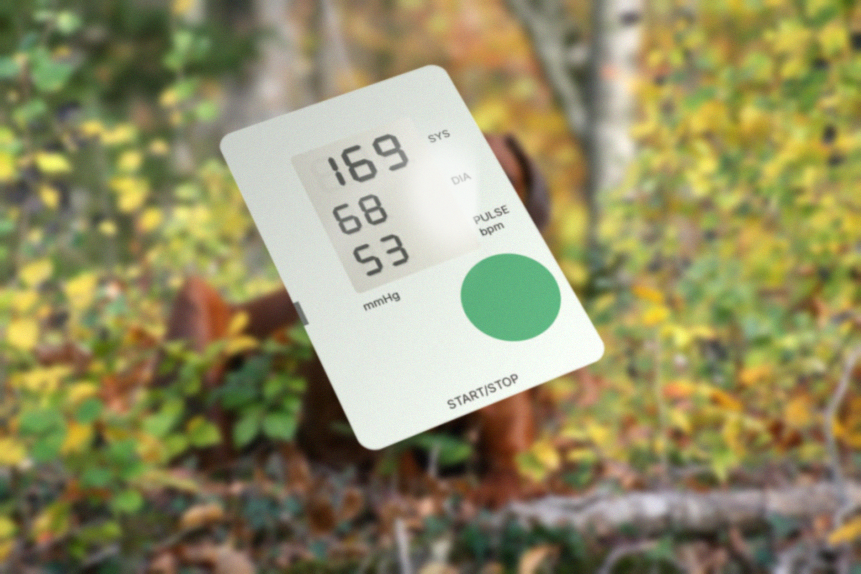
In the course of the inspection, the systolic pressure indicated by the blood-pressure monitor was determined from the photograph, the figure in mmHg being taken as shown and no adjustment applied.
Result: 169 mmHg
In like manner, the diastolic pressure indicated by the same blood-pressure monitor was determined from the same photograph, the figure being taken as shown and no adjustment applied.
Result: 68 mmHg
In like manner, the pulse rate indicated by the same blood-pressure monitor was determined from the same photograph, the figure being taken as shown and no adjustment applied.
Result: 53 bpm
